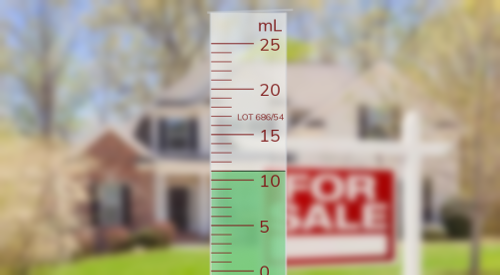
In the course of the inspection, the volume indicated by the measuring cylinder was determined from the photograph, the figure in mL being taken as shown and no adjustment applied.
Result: 11 mL
